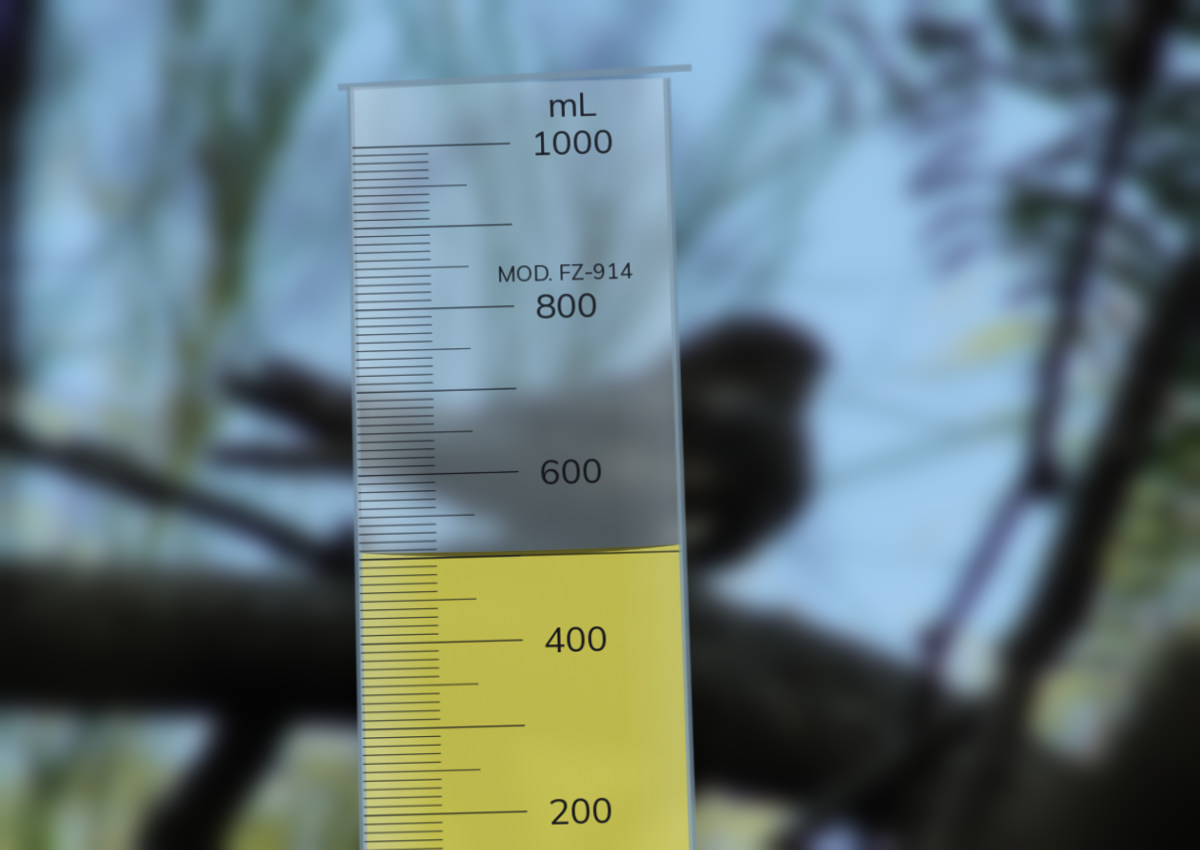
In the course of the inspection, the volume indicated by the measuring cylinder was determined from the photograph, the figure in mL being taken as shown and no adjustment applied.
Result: 500 mL
